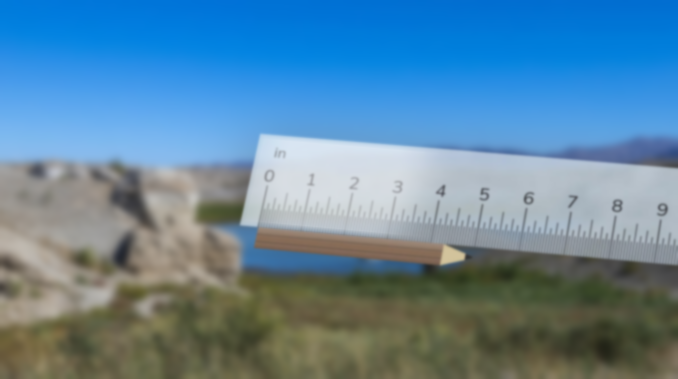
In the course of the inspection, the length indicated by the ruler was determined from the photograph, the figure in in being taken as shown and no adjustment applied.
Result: 5 in
